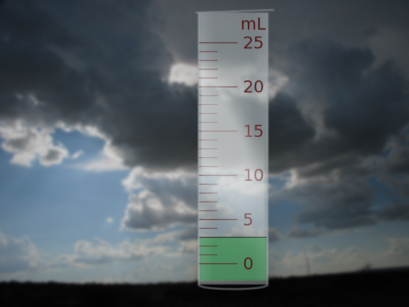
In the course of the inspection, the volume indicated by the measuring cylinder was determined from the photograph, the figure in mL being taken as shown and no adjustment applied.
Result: 3 mL
